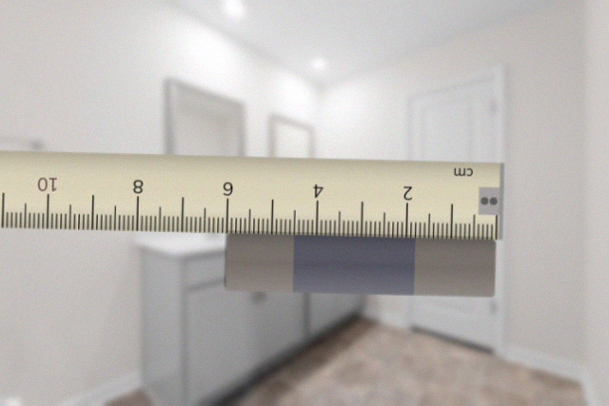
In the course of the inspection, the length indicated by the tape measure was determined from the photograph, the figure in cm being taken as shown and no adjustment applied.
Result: 6 cm
